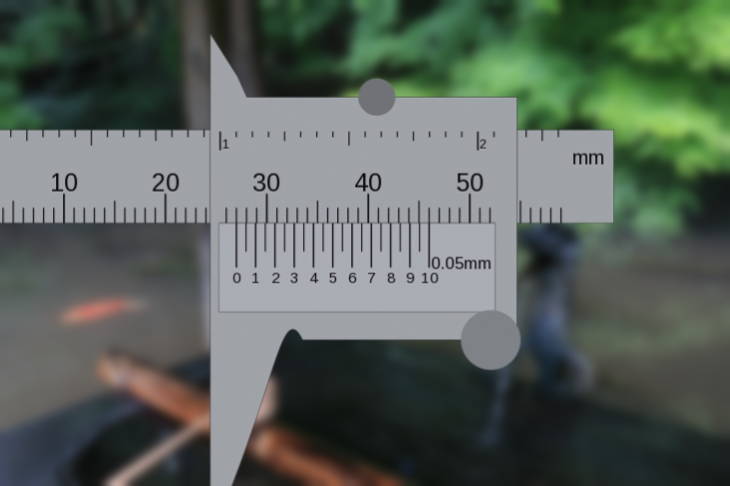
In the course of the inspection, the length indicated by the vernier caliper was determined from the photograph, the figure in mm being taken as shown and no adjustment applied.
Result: 27.0 mm
